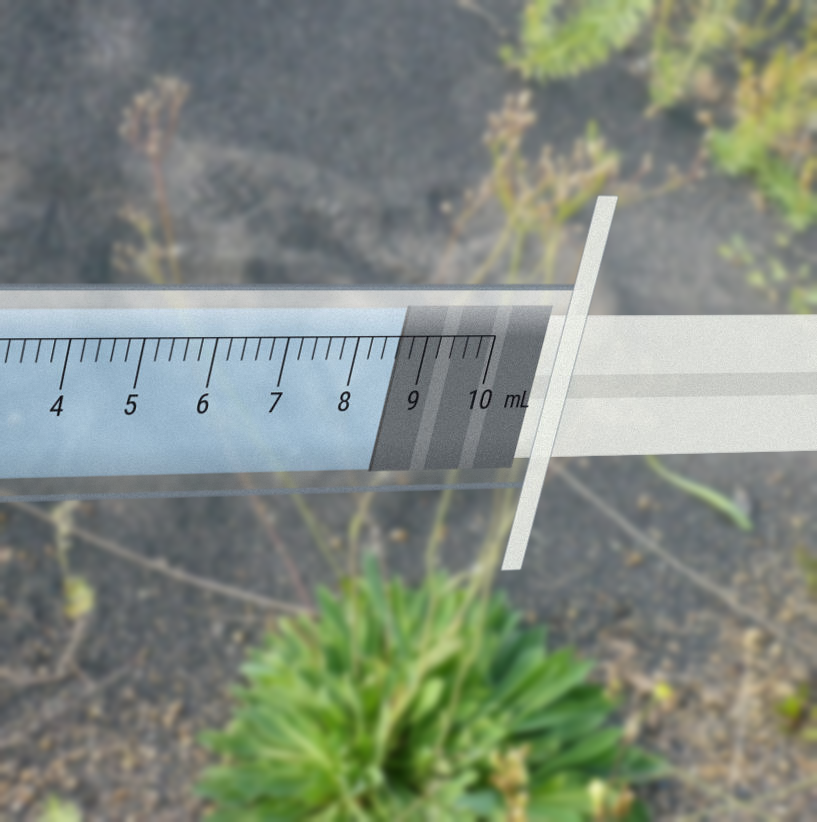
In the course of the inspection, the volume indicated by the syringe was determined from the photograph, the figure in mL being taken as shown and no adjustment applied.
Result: 8.6 mL
